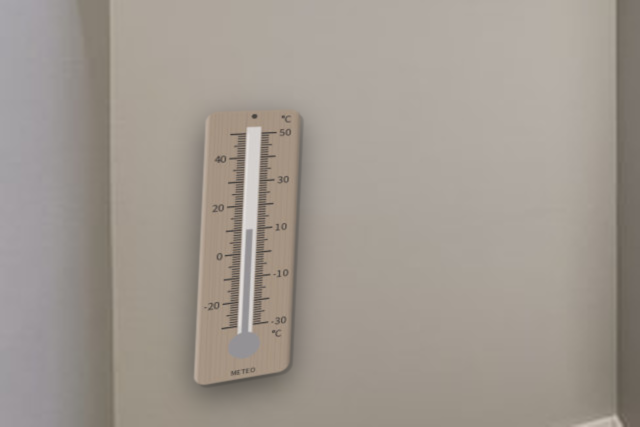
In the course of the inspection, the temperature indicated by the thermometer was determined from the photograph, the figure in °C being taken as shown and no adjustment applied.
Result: 10 °C
